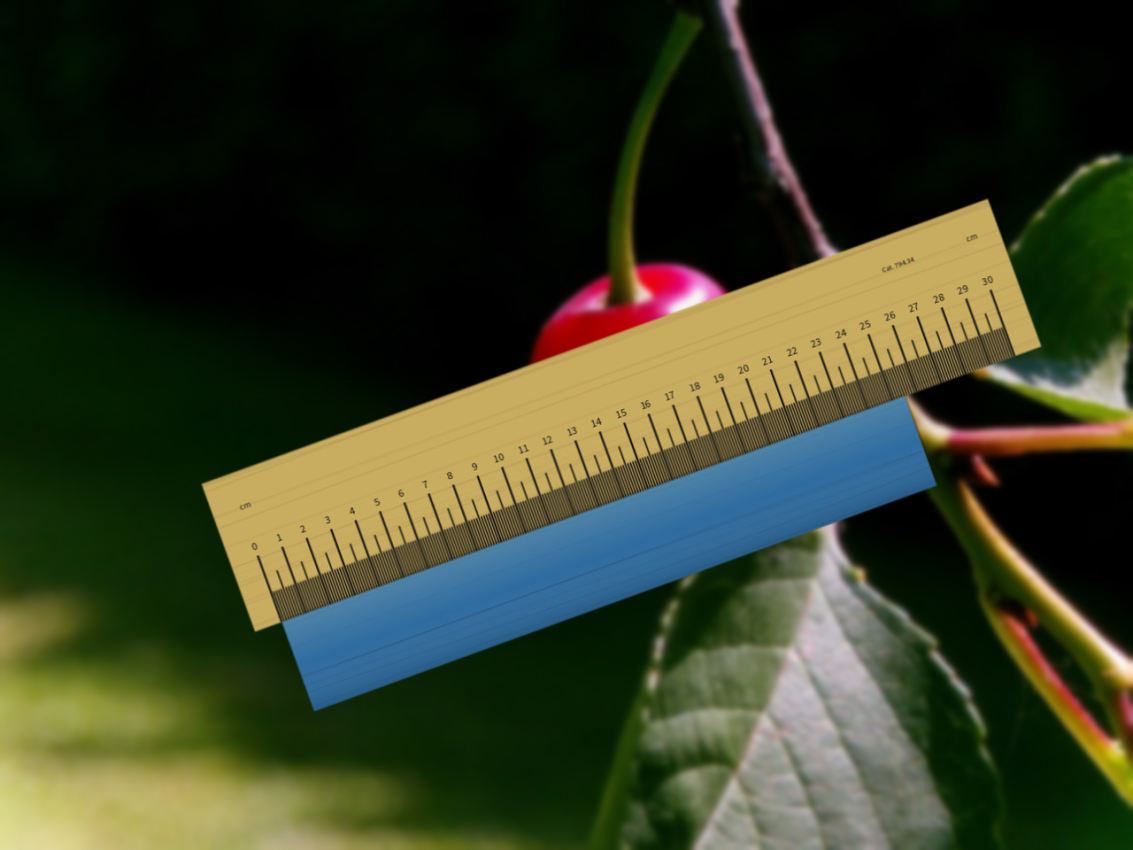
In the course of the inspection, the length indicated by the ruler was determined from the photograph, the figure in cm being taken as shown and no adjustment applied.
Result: 25.5 cm
